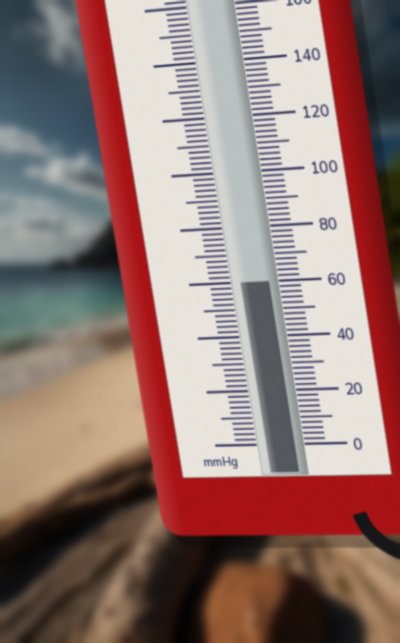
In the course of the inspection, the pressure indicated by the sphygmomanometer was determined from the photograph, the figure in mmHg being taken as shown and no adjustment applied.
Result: 60 mmHg
